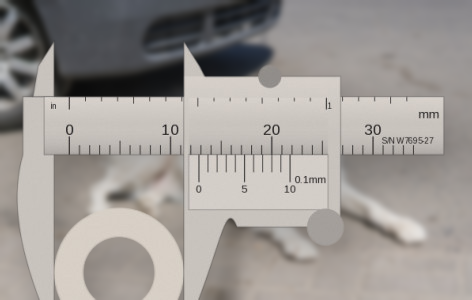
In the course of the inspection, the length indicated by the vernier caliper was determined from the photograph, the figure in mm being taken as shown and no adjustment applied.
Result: 12.8 mm
